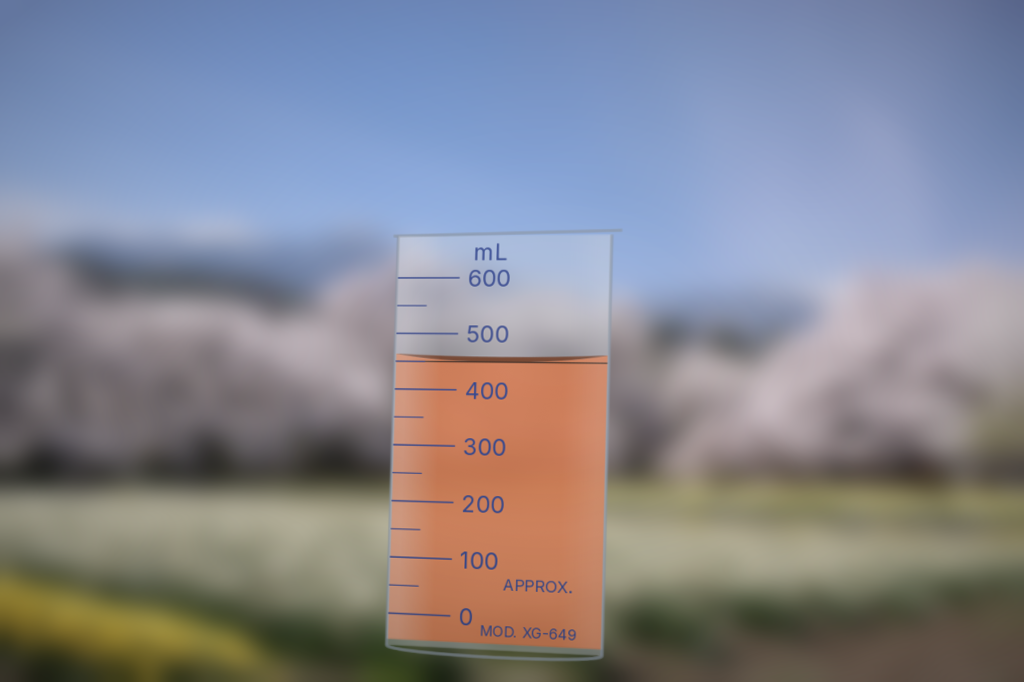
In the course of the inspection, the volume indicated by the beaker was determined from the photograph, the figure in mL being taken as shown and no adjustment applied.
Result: 450 mL
